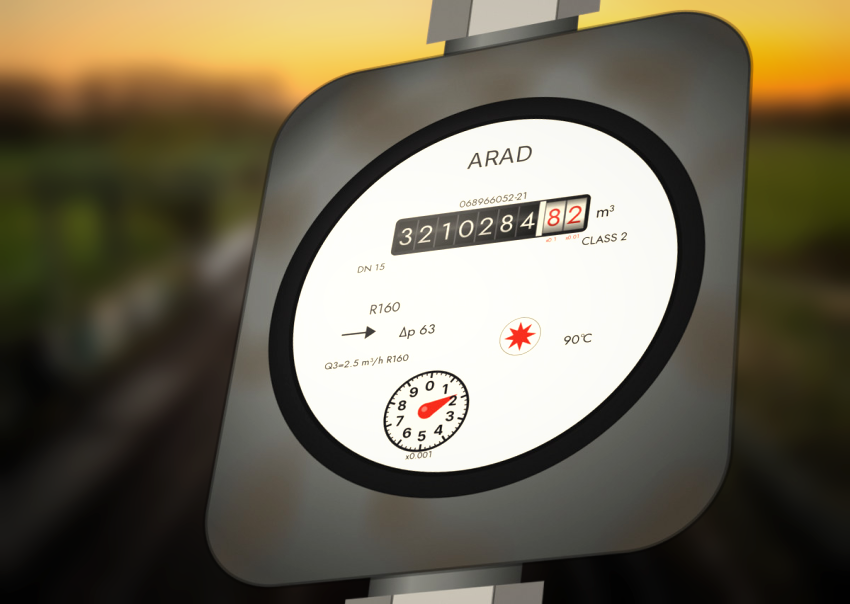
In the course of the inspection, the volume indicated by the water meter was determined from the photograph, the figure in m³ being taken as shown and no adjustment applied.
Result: 3210284.821 m³
